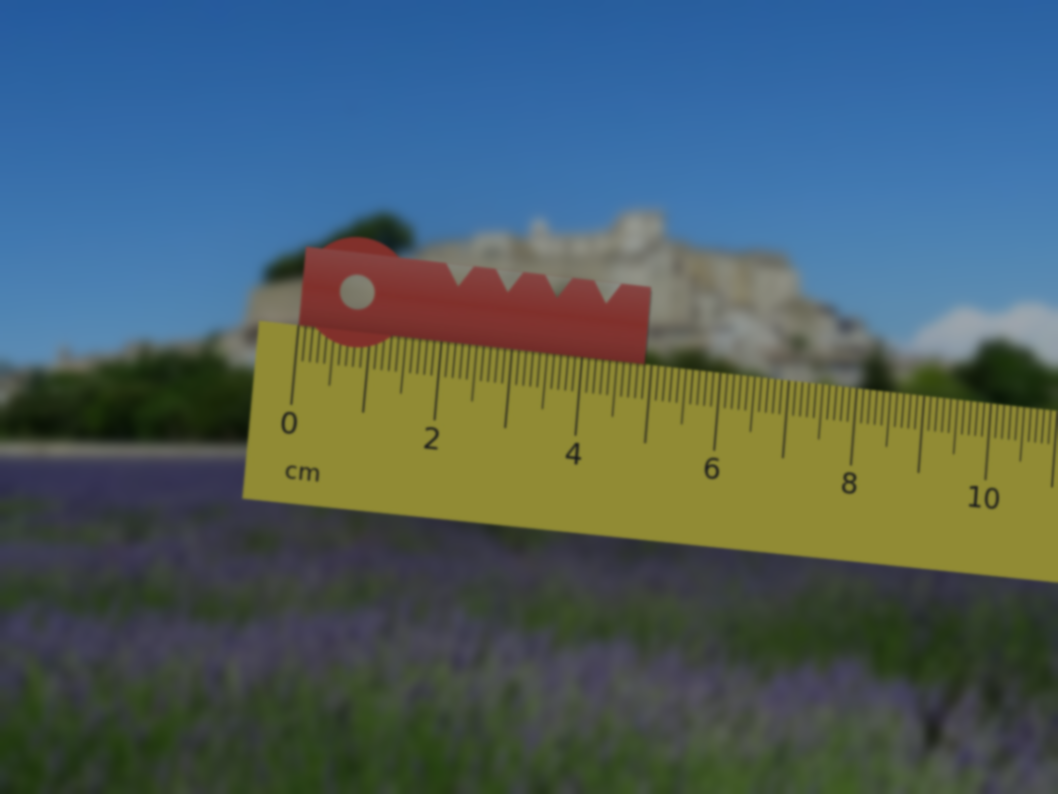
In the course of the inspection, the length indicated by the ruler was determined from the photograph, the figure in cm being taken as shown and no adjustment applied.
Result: 4.9 cm
